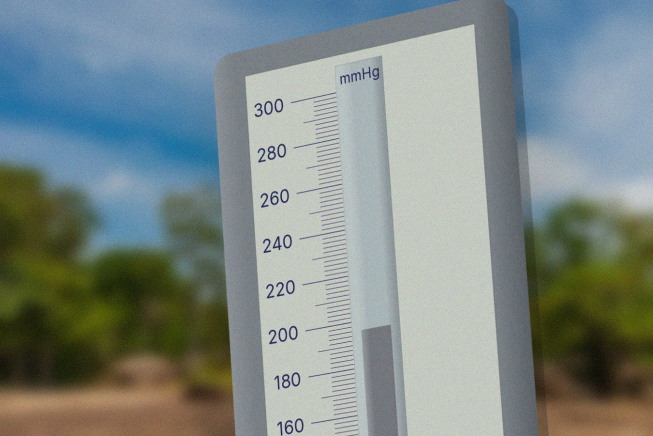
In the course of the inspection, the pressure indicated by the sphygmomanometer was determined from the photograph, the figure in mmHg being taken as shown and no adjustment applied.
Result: 196 mmHg
